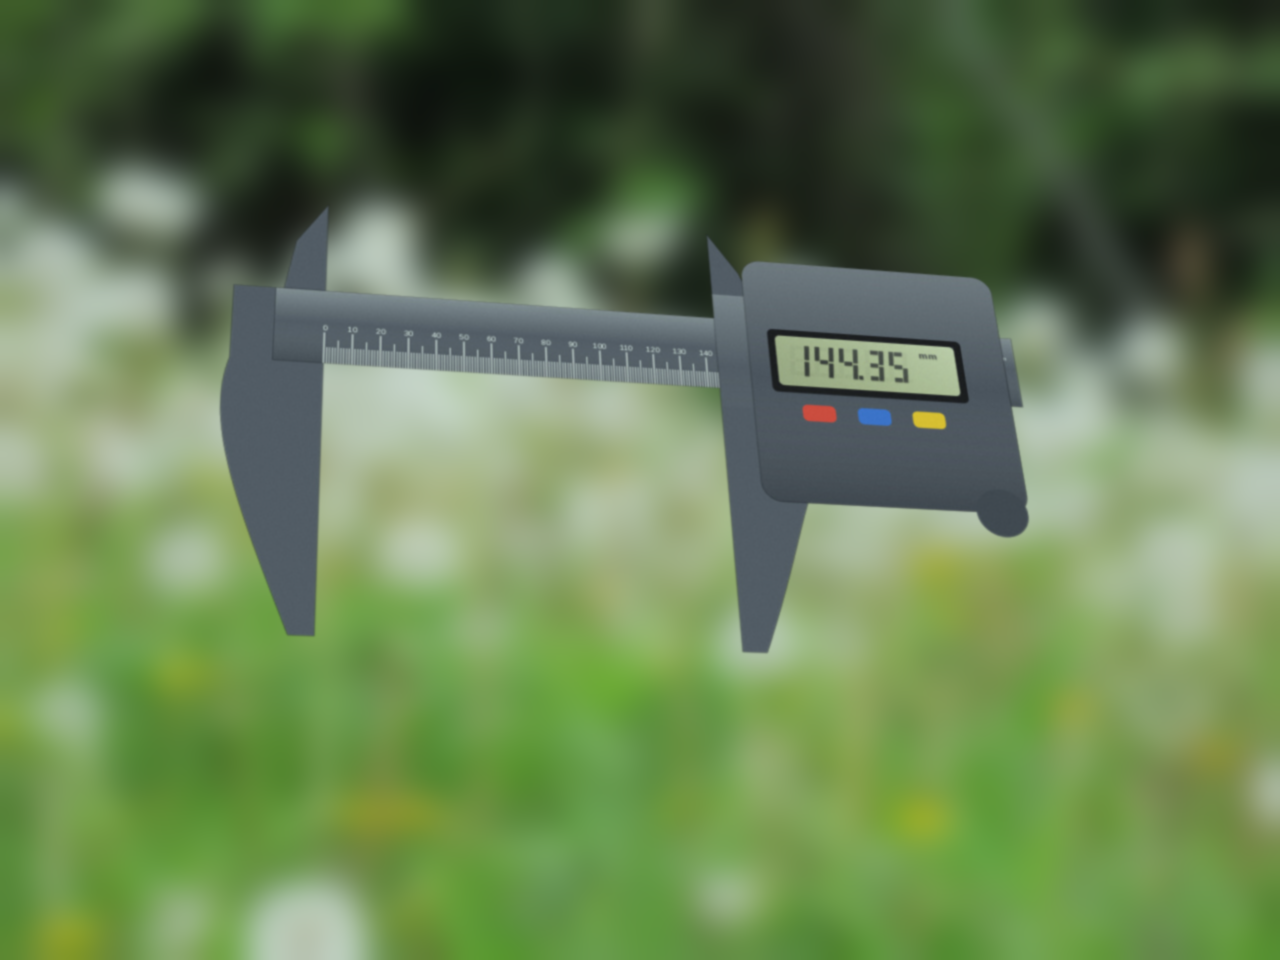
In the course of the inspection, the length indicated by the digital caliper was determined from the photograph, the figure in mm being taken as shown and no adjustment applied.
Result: 144.35 mm
